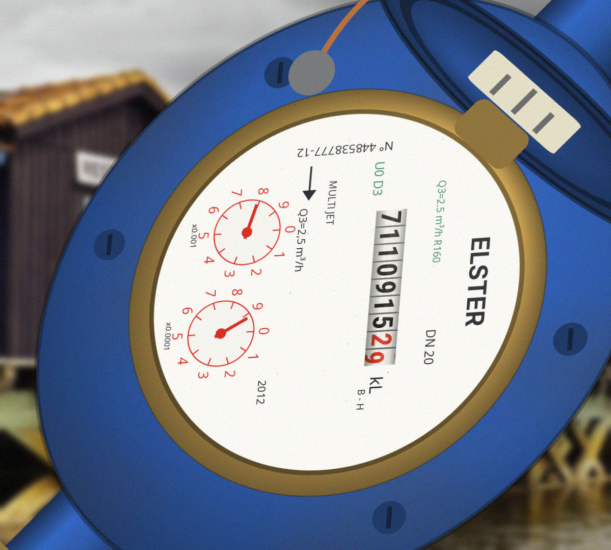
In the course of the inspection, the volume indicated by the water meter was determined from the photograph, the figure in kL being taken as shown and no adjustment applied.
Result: 7110915.2879 kL
